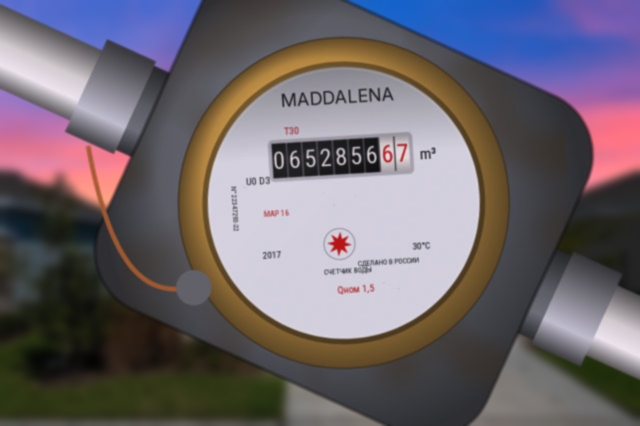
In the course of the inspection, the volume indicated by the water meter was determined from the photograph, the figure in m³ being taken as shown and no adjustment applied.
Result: 652856.67 m³
